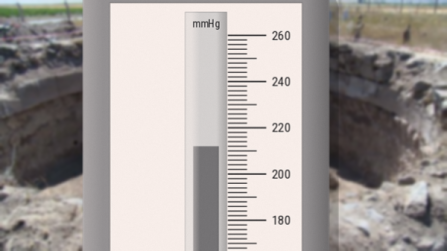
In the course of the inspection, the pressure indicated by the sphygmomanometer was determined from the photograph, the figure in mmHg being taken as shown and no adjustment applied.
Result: 212 mmHg
